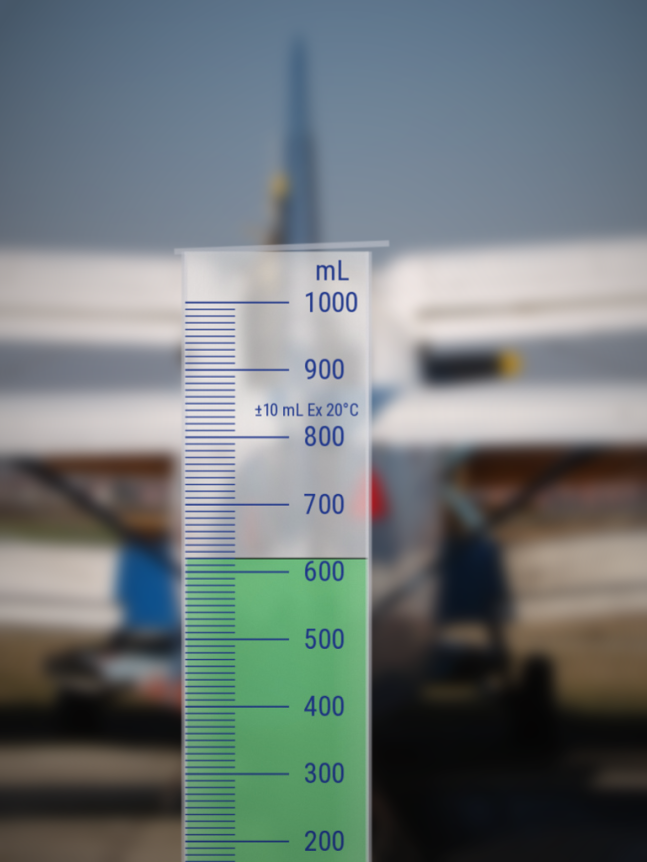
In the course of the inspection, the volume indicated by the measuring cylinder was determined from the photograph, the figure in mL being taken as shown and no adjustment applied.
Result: 620 mL
